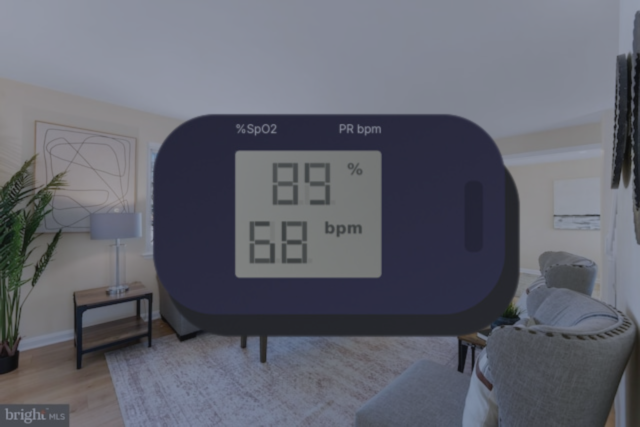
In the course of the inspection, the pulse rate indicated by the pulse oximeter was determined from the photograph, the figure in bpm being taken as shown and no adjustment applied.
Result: 68 bpm
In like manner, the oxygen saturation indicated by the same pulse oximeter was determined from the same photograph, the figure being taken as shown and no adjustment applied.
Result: 89 %
